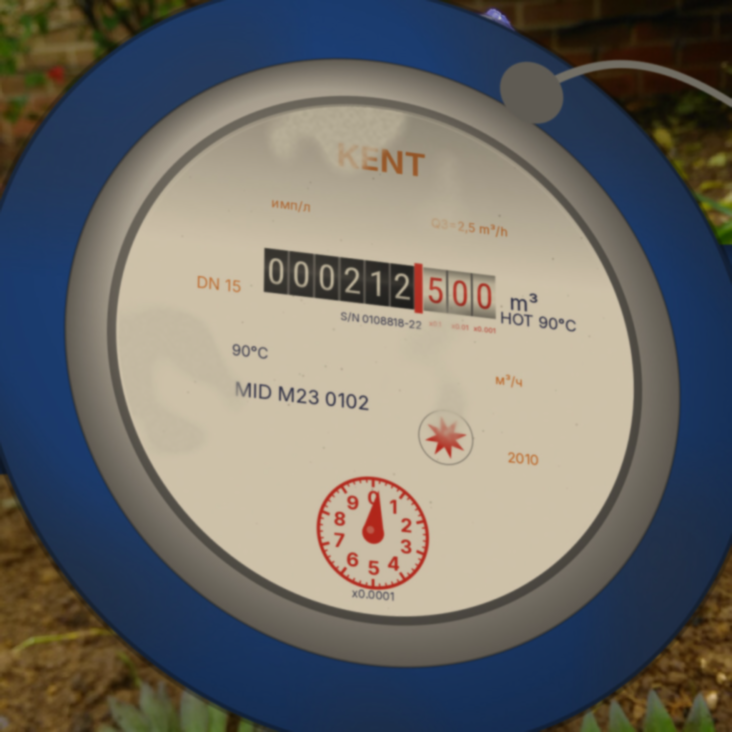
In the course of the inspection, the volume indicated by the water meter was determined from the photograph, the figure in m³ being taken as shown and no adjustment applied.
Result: 212.5000 m³
